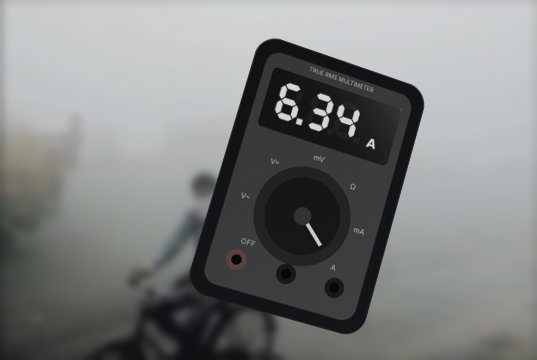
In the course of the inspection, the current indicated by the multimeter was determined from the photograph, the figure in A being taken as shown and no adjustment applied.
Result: 6.34 A
